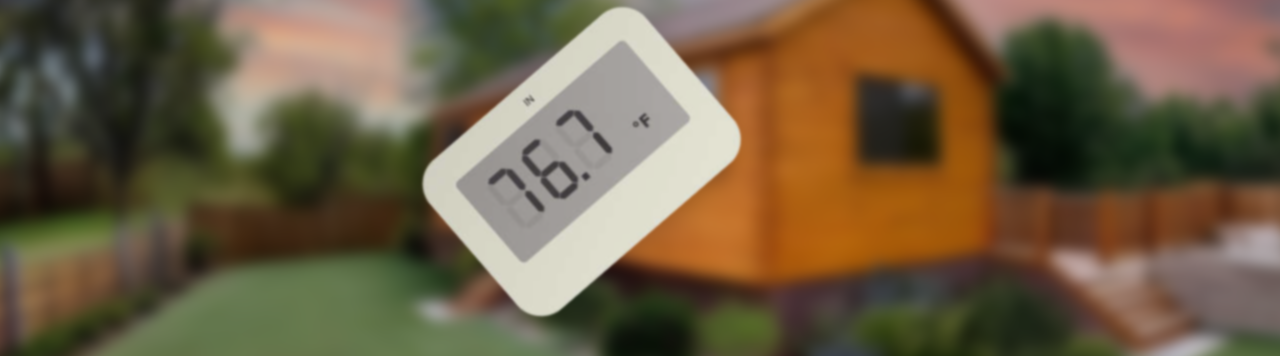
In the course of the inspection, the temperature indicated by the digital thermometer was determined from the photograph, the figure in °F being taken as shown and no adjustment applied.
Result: 76.7 °F
